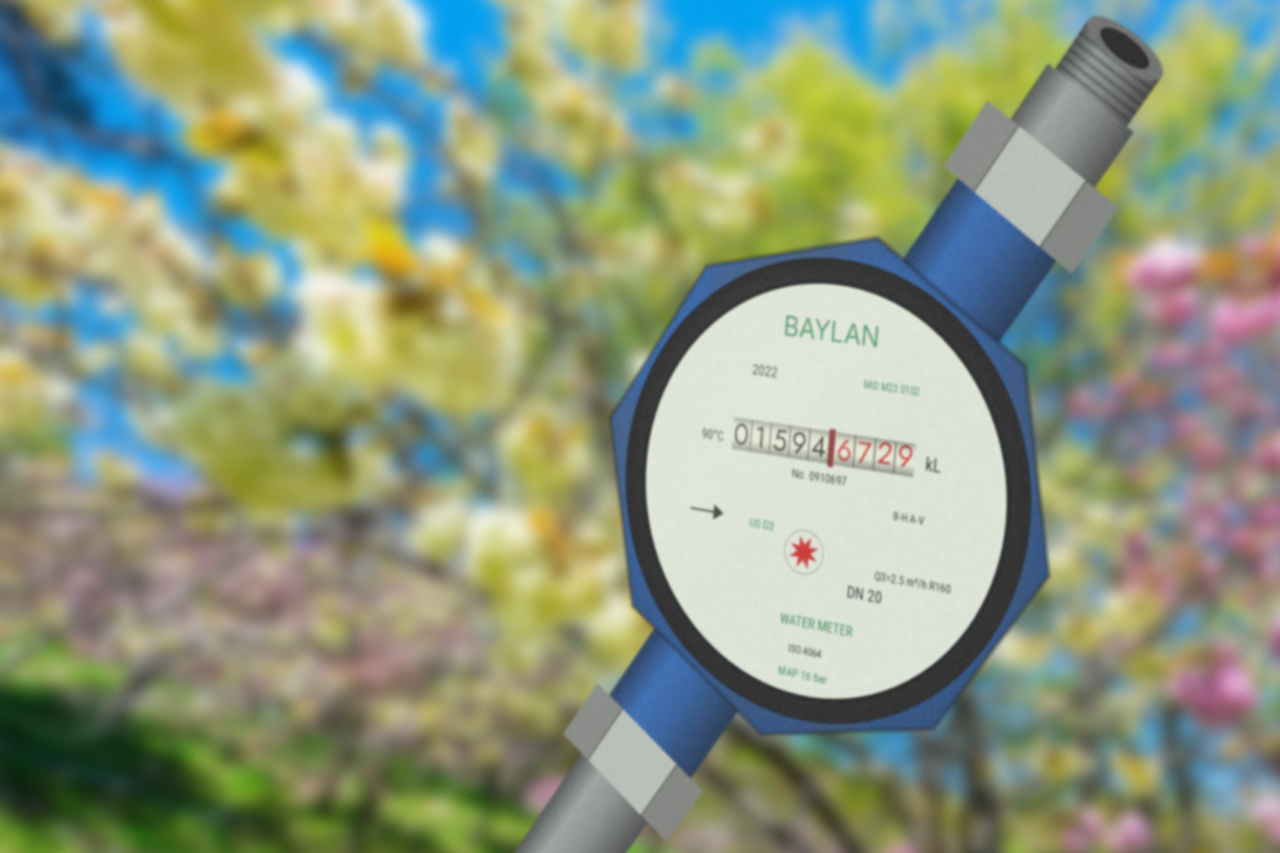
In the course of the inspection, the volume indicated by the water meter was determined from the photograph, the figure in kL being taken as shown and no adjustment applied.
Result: 1594.6729 kL
